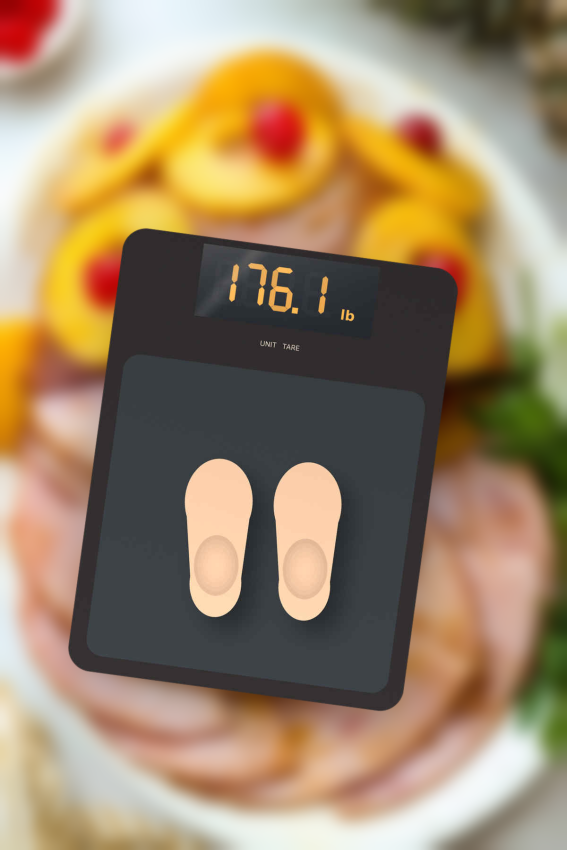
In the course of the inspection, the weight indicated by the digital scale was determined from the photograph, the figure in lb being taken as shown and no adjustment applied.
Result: 176.1 lb
